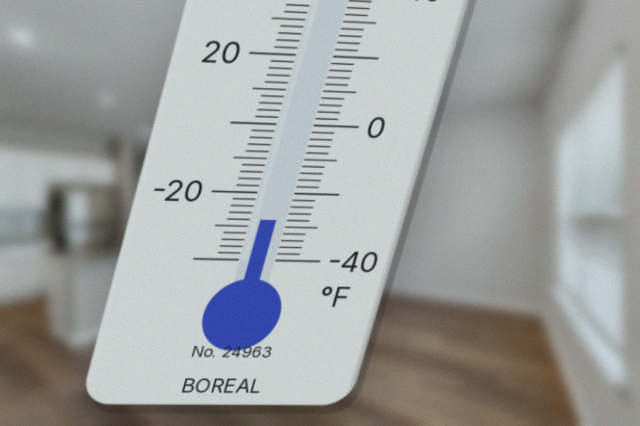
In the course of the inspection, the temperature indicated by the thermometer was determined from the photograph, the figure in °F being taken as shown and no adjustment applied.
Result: -28 °F
